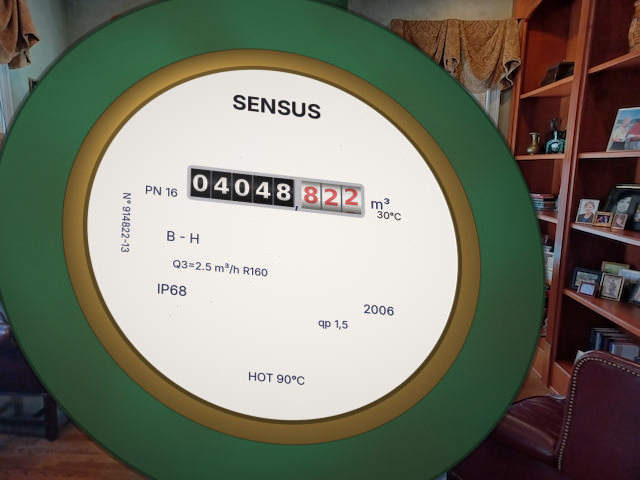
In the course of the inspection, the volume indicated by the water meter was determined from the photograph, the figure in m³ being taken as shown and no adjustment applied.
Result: 4048.822 m³
